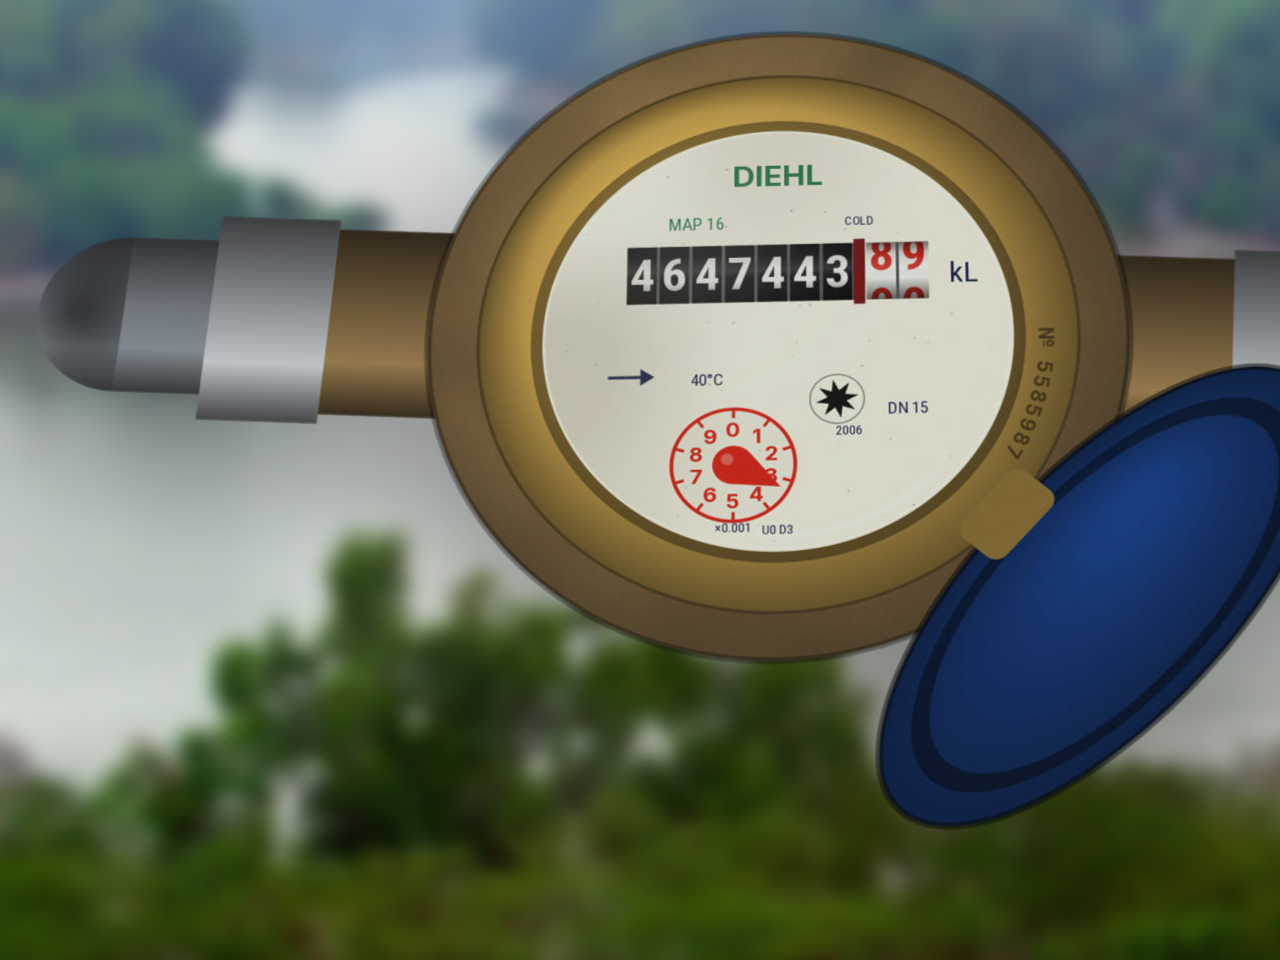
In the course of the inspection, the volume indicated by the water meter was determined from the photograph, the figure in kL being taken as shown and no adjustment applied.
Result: 4647443.893 kL
